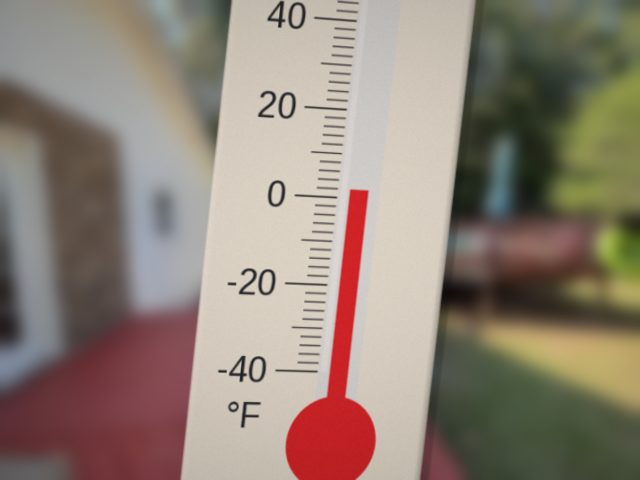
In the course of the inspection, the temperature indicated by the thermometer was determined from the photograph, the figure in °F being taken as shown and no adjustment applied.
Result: 2 °F
